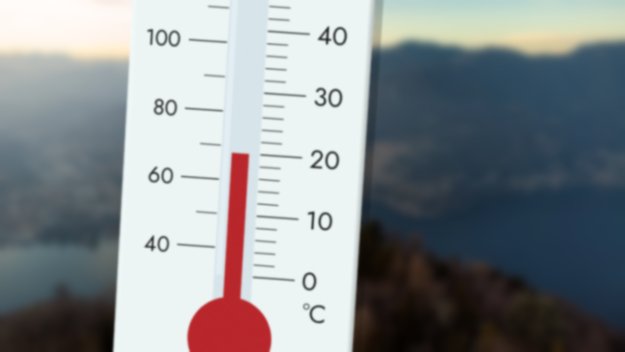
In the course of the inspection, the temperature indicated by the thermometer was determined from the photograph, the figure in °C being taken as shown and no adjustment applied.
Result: 20 °C
